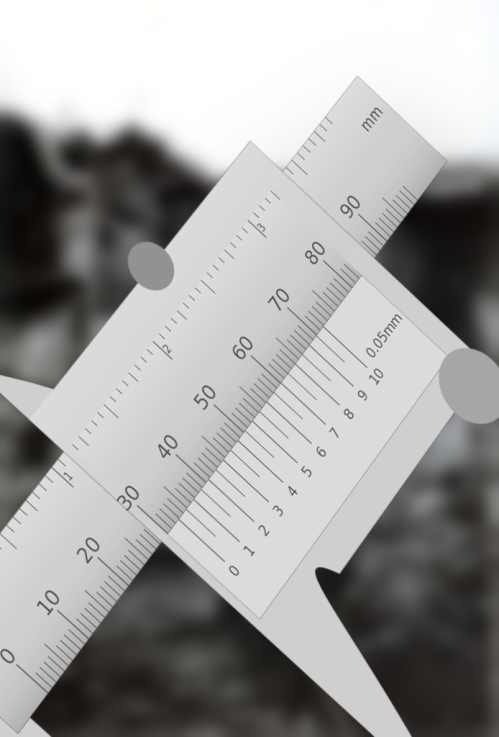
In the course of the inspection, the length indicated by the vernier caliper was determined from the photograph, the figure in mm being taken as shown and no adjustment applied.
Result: 32.8 mm
